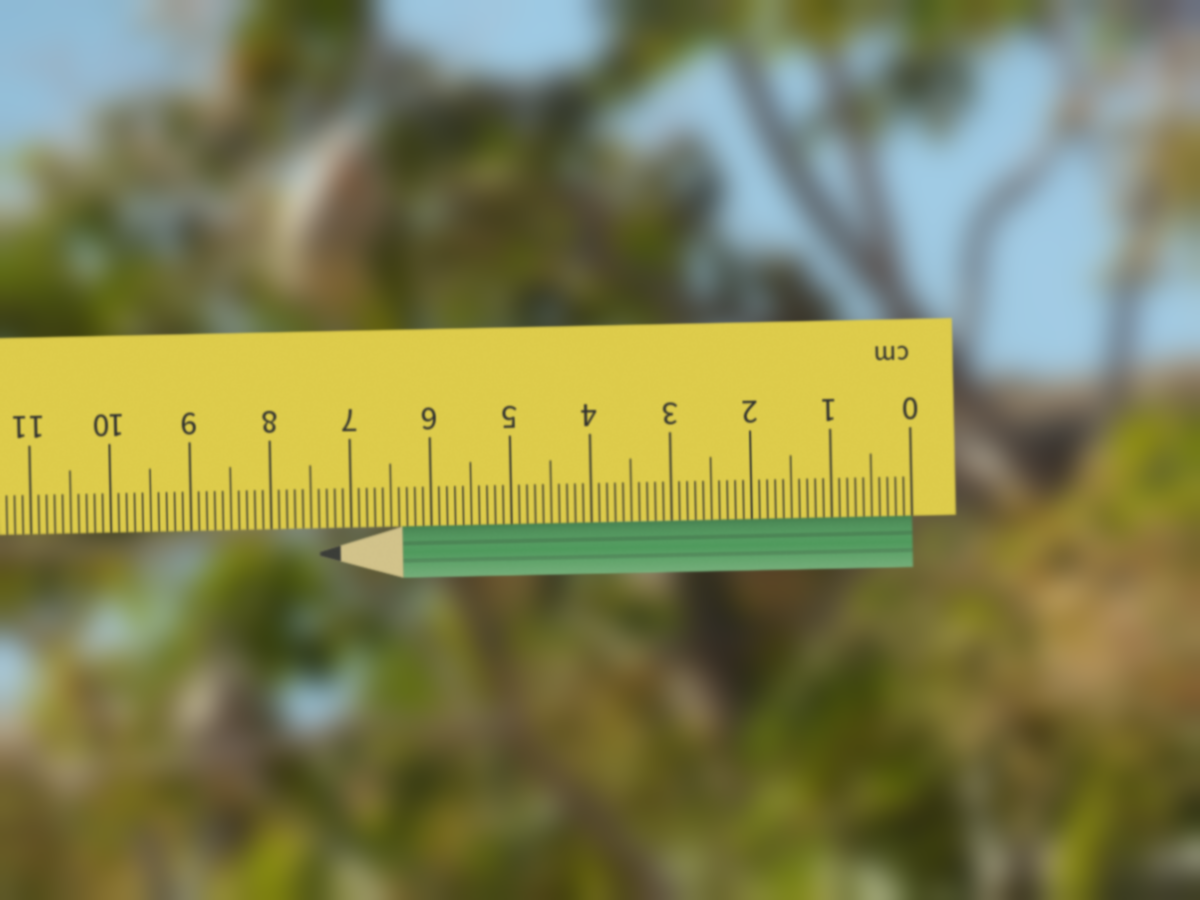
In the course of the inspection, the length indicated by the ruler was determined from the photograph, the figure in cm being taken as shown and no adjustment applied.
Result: 7.4 cm
